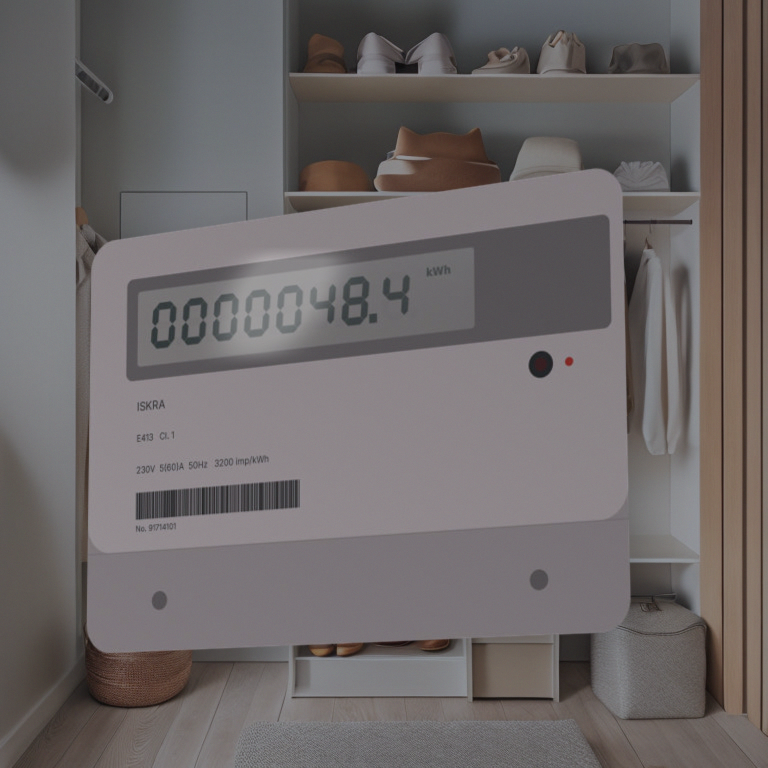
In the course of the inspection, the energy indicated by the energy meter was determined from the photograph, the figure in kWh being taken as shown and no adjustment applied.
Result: 48.4 kWh
